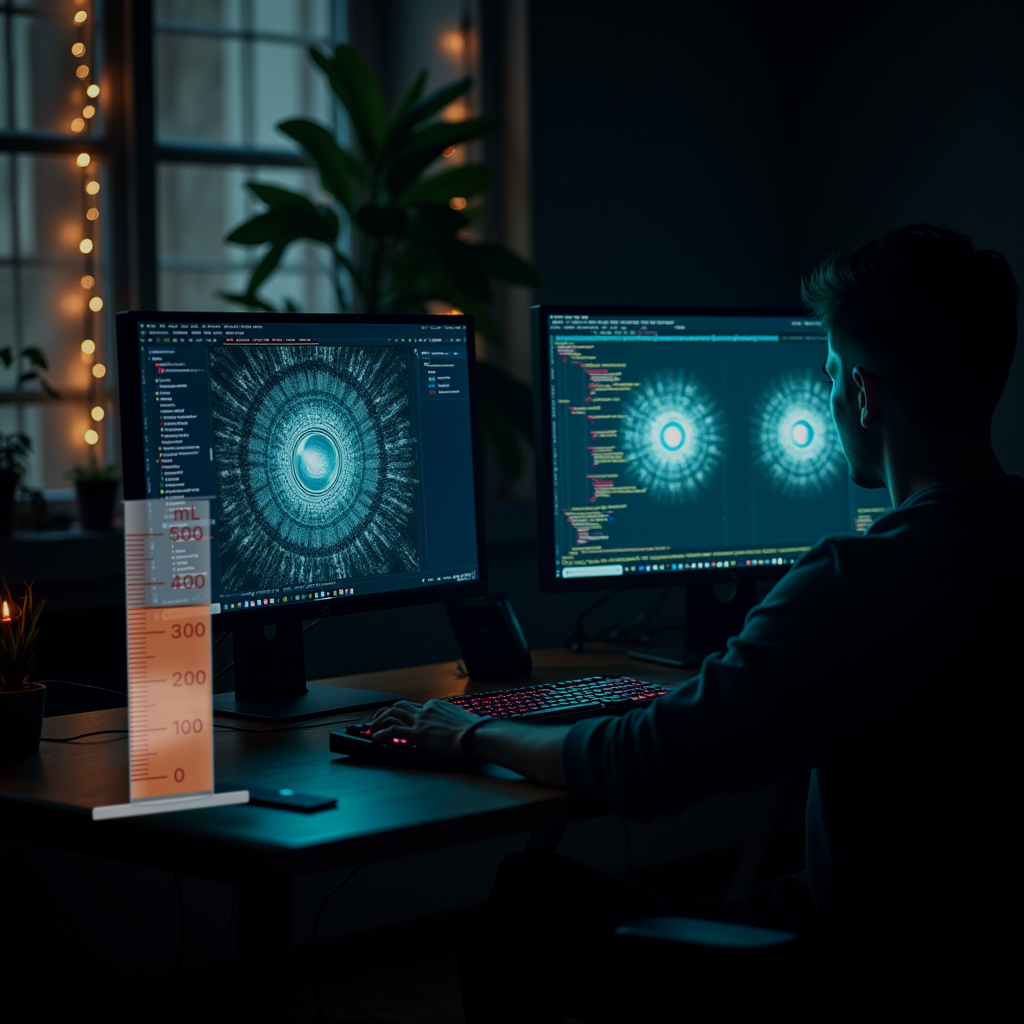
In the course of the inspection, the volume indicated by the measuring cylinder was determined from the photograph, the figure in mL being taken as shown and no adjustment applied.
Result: 350 mL
